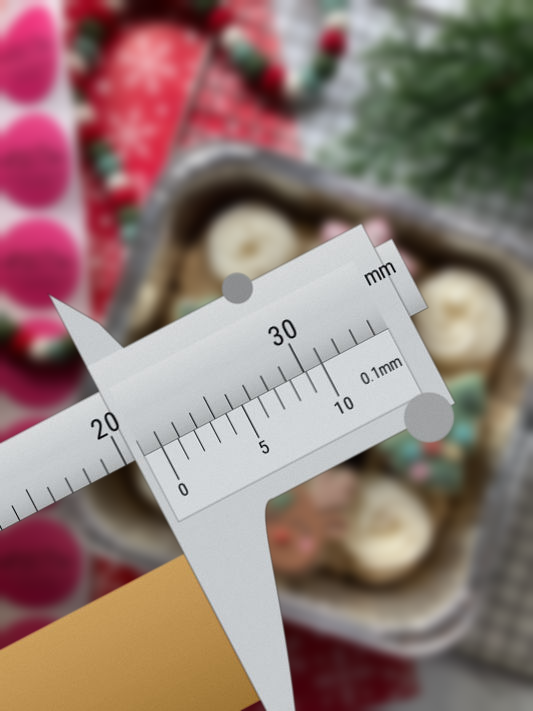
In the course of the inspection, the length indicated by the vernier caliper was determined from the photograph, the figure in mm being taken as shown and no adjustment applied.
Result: 22.0 mm
